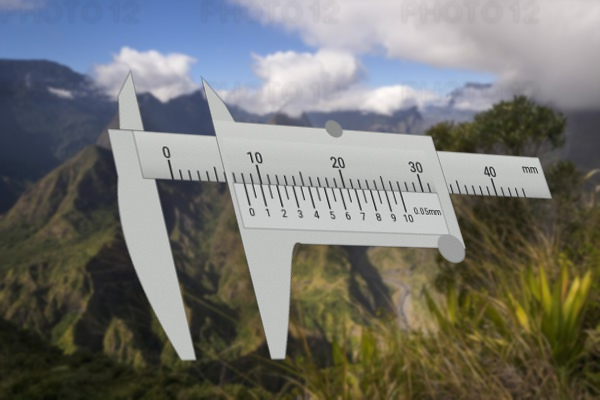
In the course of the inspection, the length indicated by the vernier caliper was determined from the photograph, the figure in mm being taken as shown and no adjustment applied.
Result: 8.0 mm
